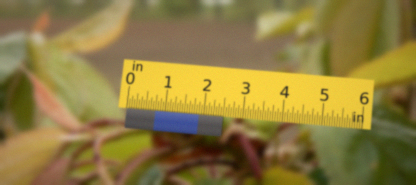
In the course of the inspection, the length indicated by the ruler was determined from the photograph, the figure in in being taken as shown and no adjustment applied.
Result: 2.5 in
